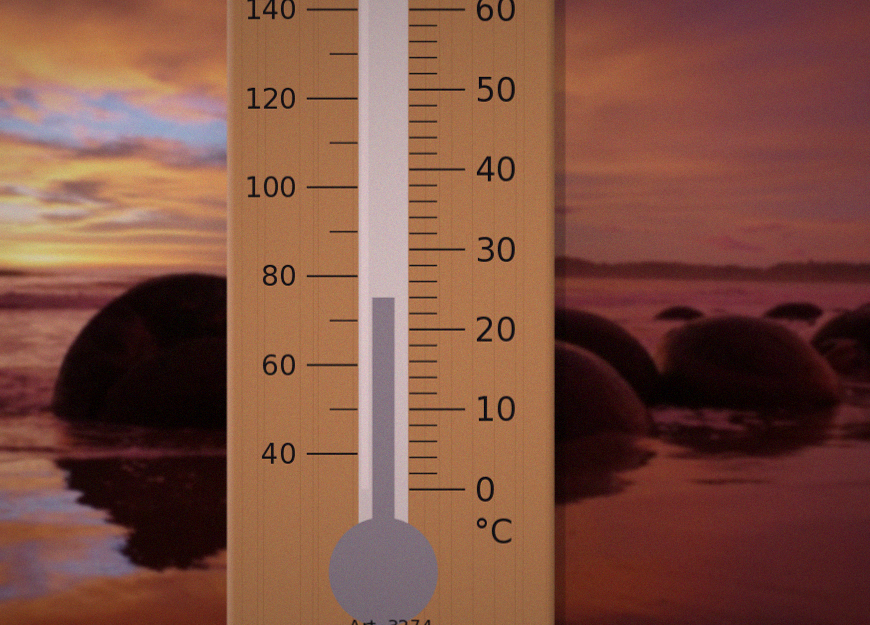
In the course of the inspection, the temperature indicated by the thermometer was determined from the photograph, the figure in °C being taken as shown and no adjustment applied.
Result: 24 °C
